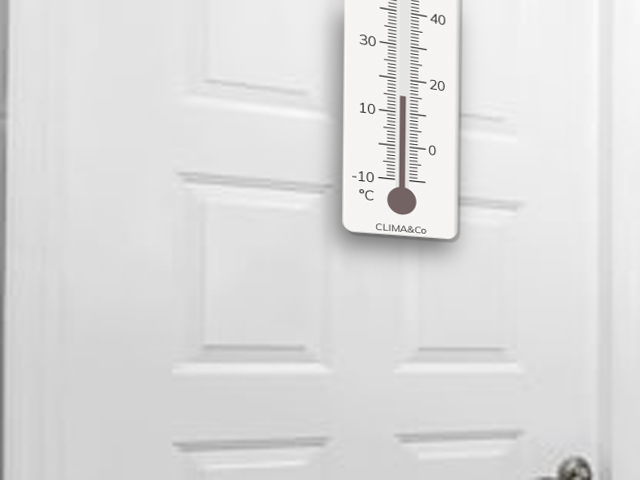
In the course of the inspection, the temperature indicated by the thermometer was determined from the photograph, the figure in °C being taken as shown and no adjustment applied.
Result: 15 °C
